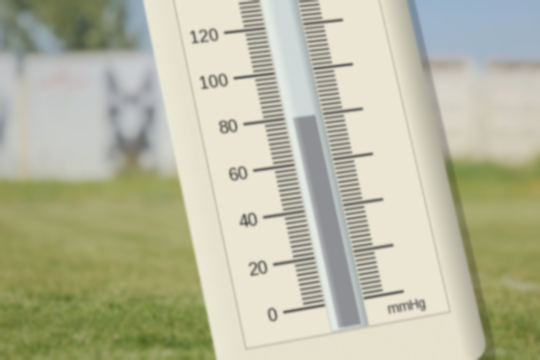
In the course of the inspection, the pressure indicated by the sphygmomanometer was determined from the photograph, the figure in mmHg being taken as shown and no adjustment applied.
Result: 80 mmHg
